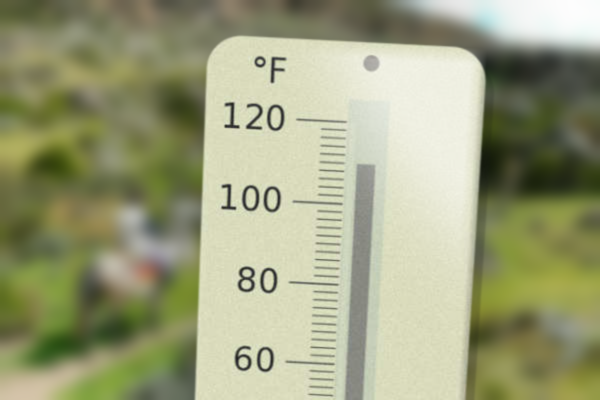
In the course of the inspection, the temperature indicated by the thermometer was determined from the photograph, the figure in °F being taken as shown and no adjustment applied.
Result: 110 °F
